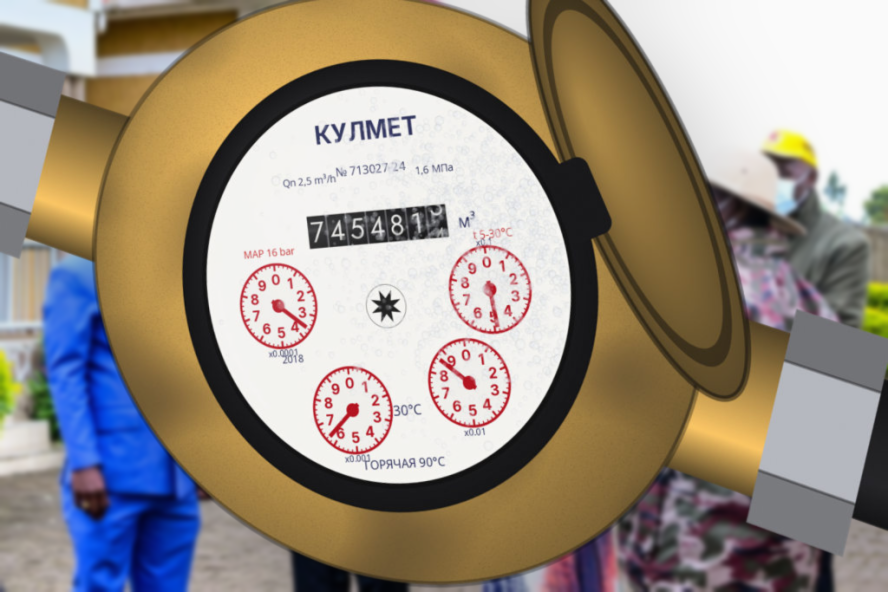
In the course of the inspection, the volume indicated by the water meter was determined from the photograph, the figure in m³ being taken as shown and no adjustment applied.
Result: 7454813.4863 m³
